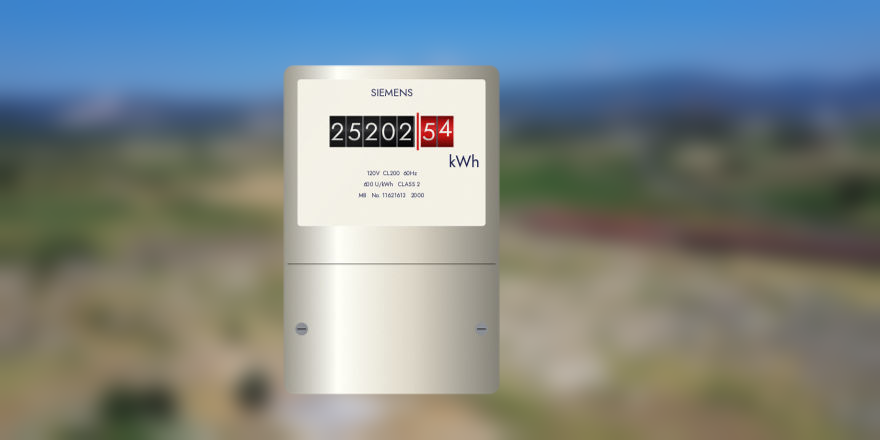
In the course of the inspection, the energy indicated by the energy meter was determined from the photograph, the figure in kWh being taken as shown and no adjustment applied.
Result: 25202.54 kWh
